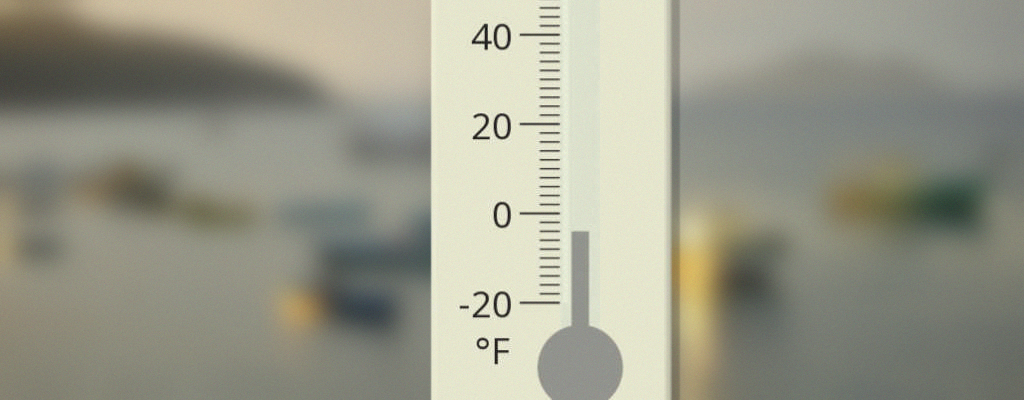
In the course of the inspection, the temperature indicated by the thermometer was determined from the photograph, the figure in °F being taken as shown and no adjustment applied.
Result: -4 °F
